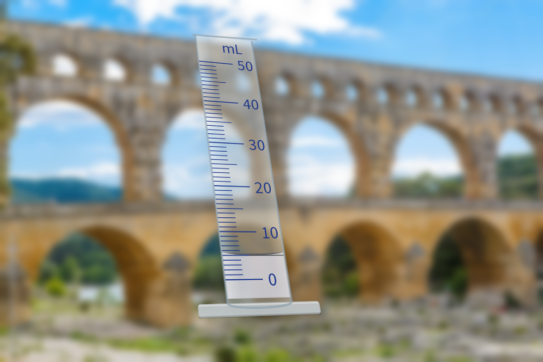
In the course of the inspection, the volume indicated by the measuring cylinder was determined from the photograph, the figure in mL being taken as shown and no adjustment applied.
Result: 5 mL
